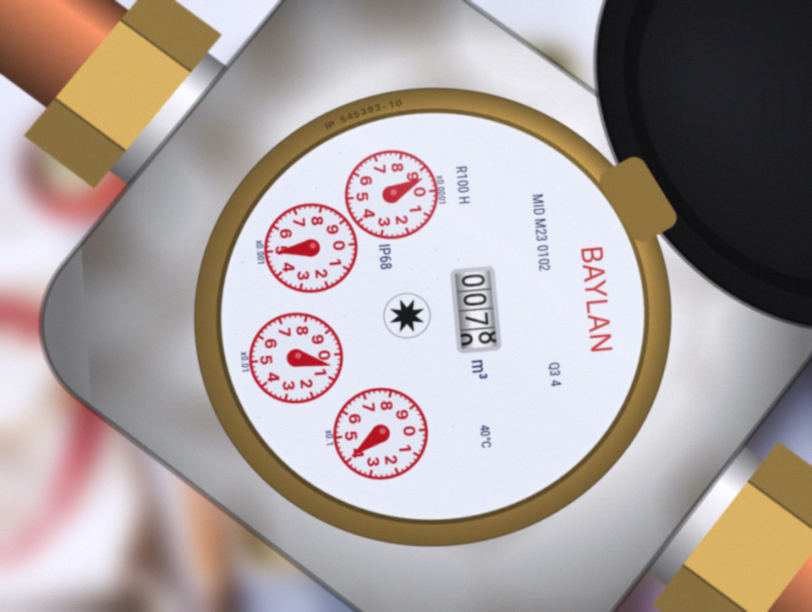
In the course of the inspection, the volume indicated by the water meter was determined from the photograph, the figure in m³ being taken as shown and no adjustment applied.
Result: 78.4049 m³
